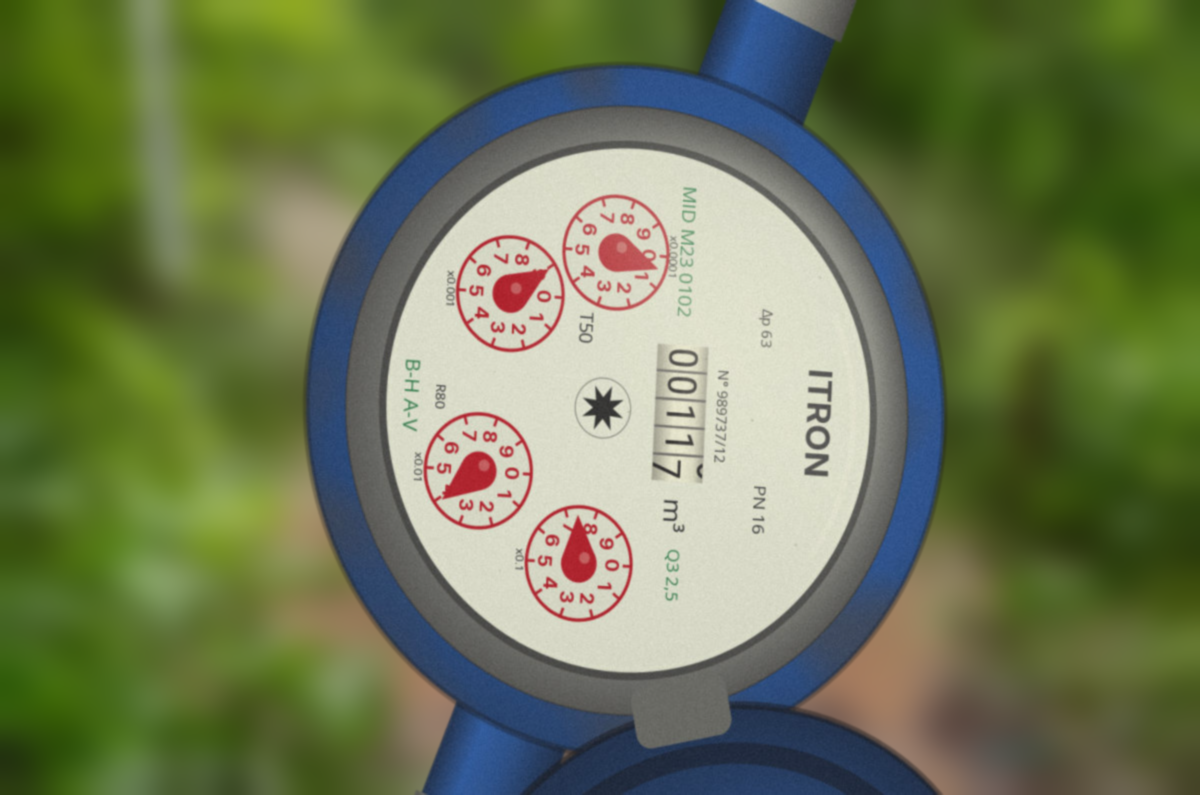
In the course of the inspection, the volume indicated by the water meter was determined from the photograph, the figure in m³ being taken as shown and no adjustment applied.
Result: 116.7390 m³
